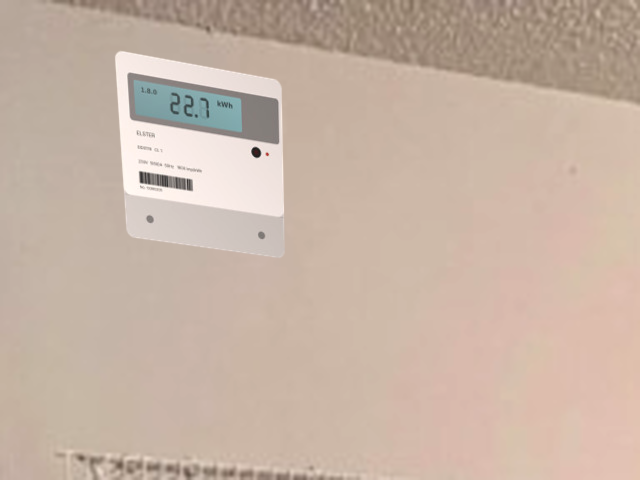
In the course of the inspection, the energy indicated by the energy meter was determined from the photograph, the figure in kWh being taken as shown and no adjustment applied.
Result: 22.7 kWh
